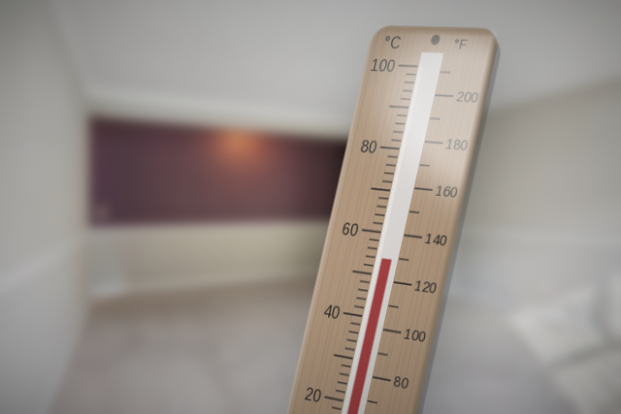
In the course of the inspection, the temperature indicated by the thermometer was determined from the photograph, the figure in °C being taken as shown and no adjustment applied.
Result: 54 °C
